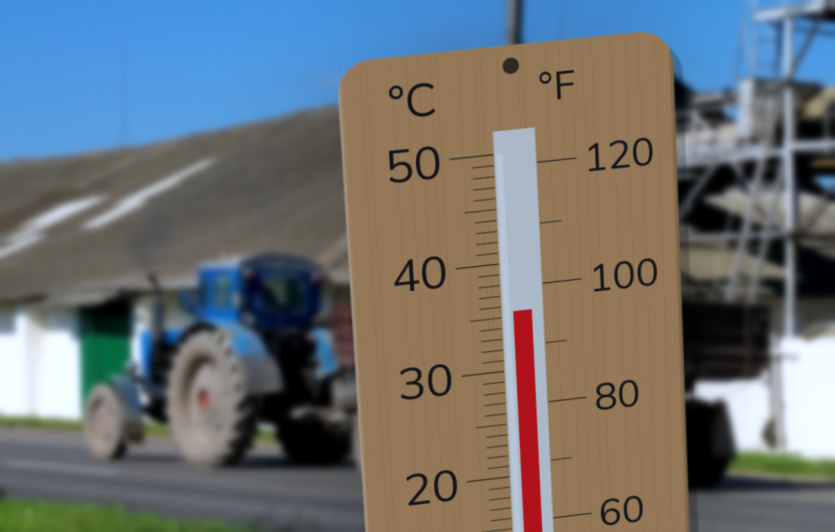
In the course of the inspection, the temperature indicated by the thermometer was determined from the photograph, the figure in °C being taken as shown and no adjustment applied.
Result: 35.5 °C
